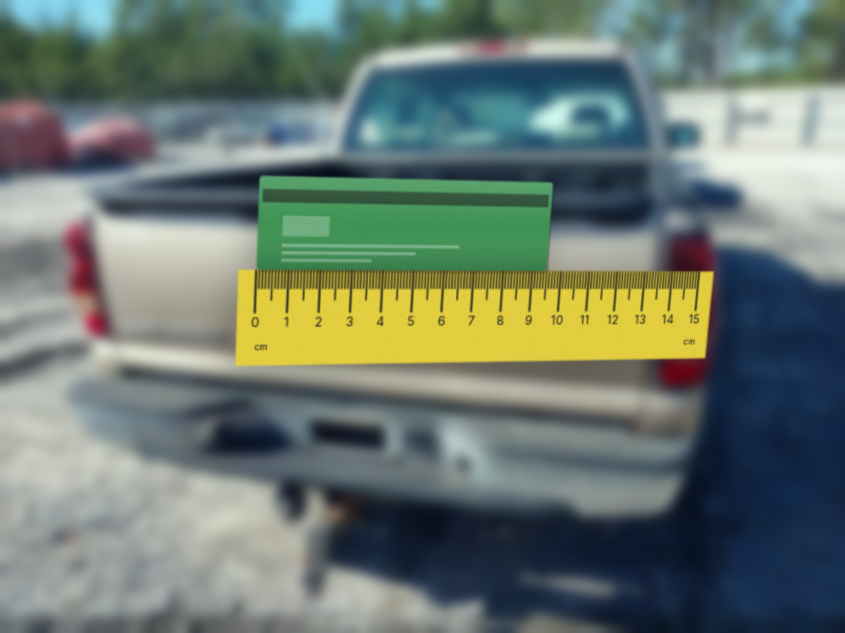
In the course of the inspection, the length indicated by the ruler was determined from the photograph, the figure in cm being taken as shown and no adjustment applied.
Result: 9.5 cm
